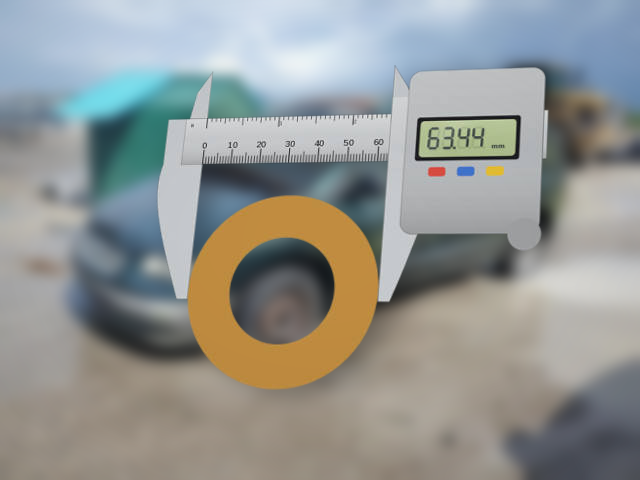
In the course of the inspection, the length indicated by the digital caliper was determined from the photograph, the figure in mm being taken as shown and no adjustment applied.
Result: 63.44 mm
